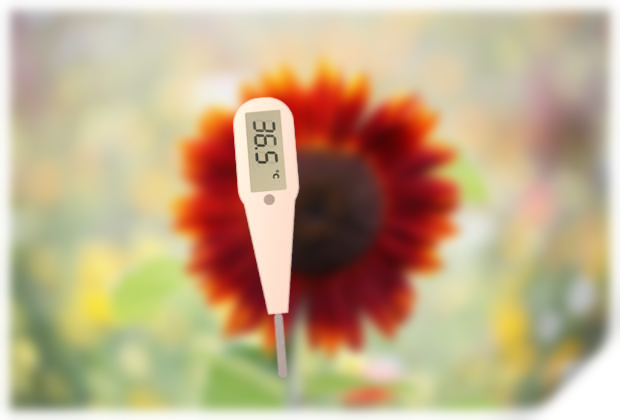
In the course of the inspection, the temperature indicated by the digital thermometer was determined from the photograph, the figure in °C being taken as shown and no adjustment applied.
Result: 36.5 °C
